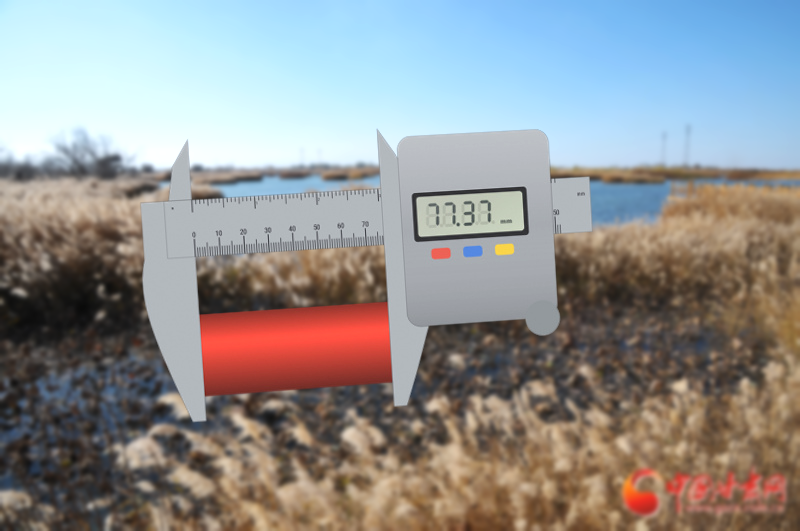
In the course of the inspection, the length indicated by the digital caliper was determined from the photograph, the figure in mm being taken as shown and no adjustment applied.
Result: 77.37 mm
